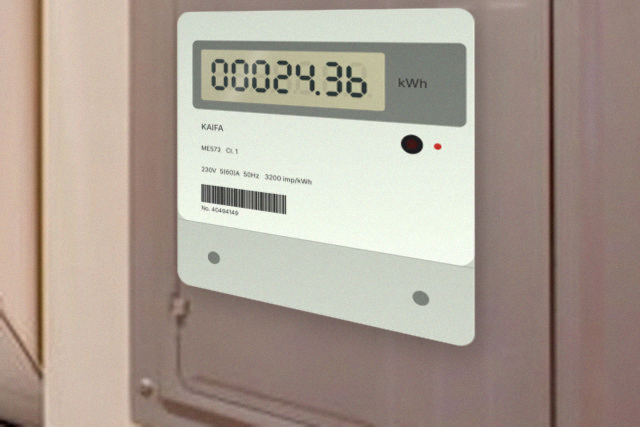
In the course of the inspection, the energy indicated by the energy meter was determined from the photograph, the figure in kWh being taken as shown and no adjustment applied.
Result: 24.36 kWh
